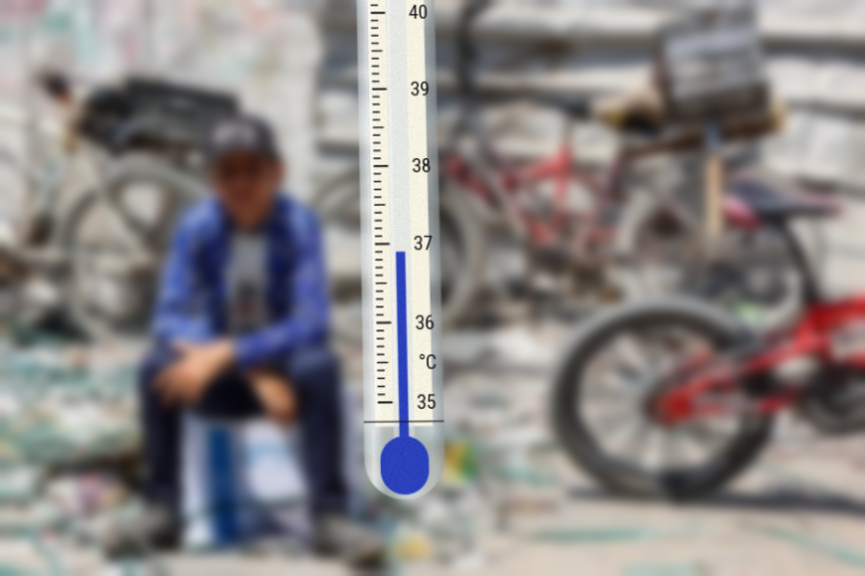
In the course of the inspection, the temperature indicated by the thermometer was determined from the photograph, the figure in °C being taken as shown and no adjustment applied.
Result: 36.9 °C
